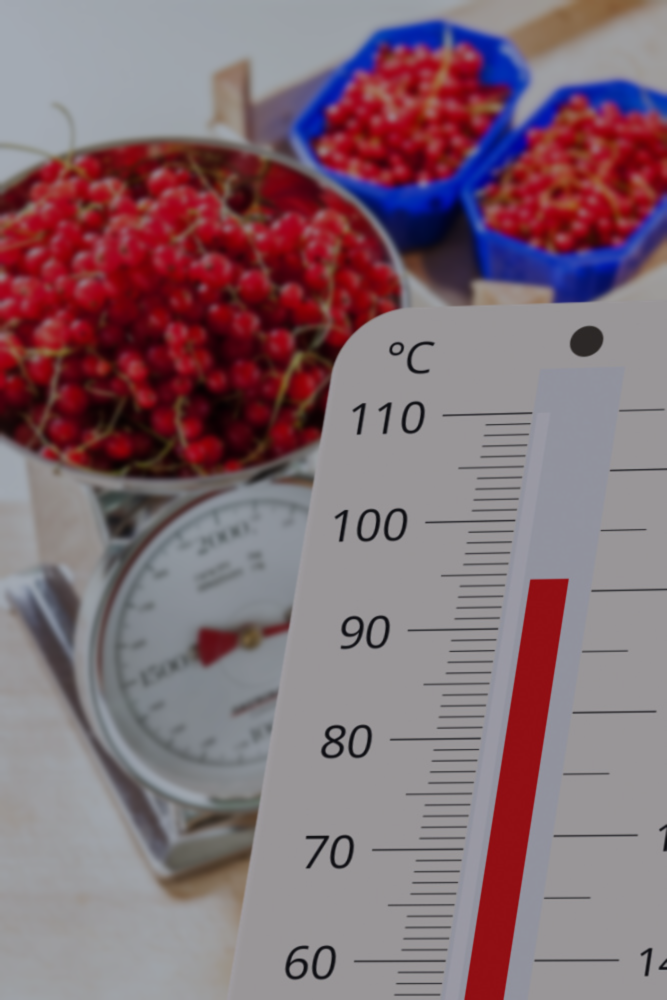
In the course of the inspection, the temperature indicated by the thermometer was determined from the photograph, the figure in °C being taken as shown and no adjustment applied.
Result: 94.5 °C
